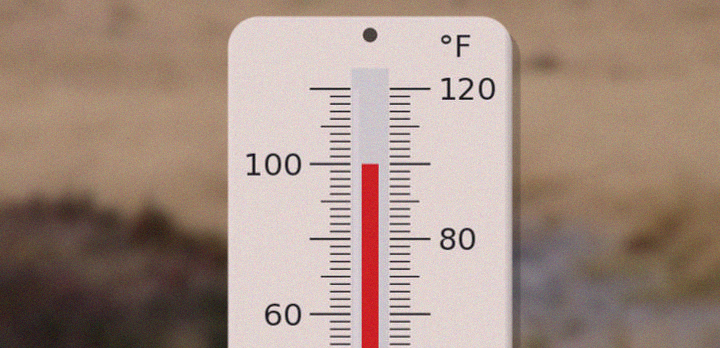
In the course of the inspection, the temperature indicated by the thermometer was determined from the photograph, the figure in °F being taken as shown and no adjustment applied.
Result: 100 °F
